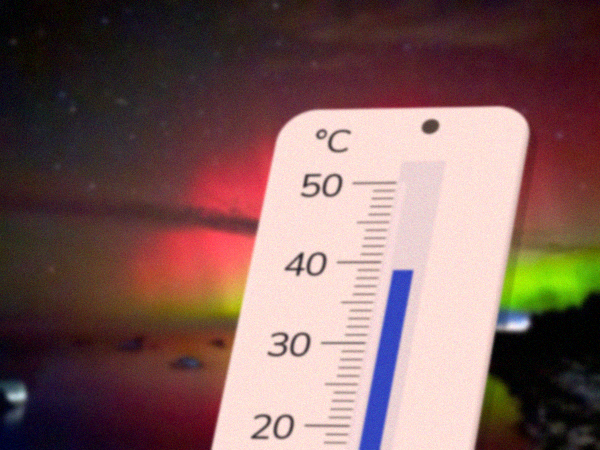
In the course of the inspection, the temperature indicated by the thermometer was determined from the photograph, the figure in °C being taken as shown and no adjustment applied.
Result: 39 °C
